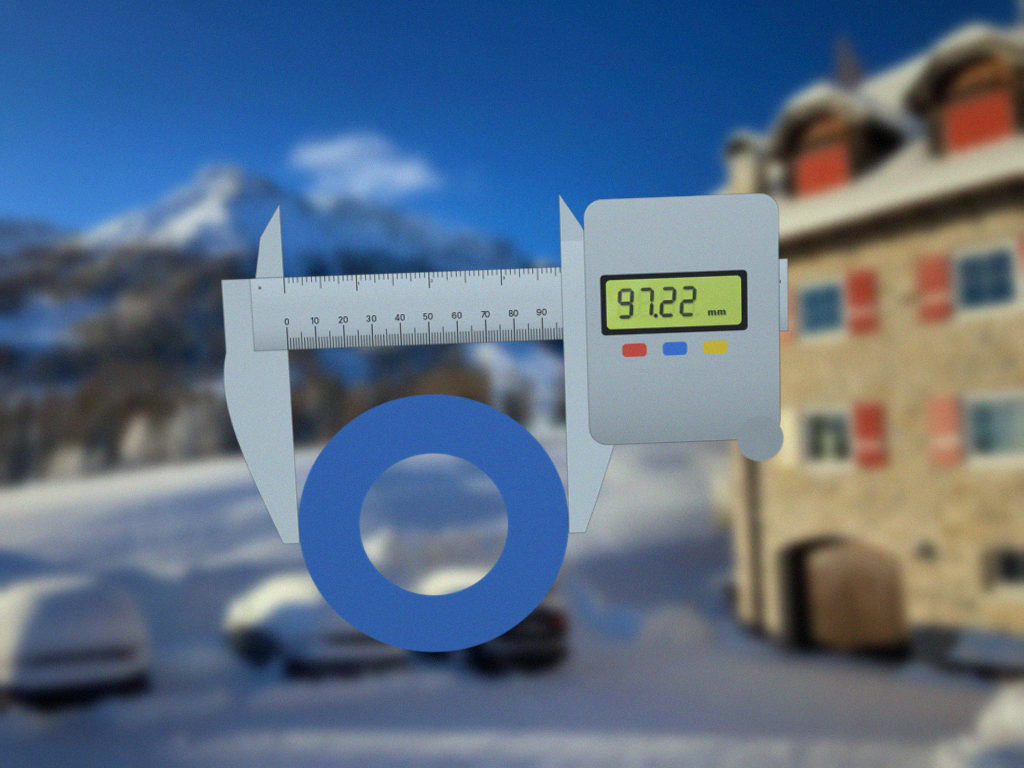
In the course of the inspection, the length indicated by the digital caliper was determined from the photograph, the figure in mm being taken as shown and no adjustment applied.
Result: 97.22 mm
